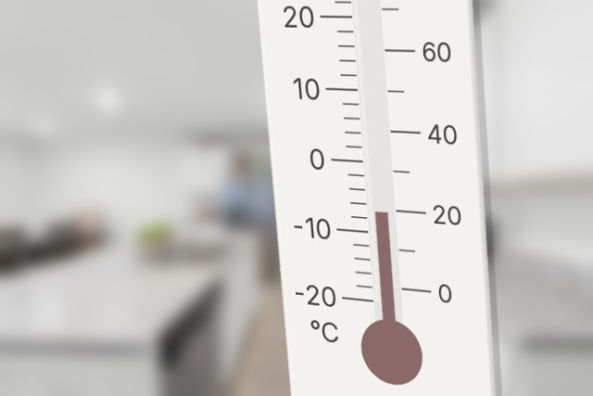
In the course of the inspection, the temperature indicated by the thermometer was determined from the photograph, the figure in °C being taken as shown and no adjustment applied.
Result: -7 °C
